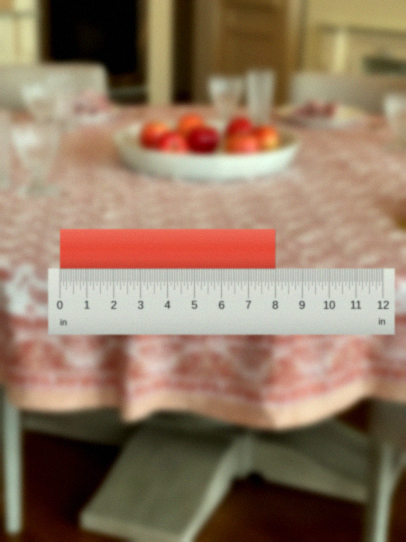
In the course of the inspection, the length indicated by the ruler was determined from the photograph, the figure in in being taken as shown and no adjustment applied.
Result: 8 in
